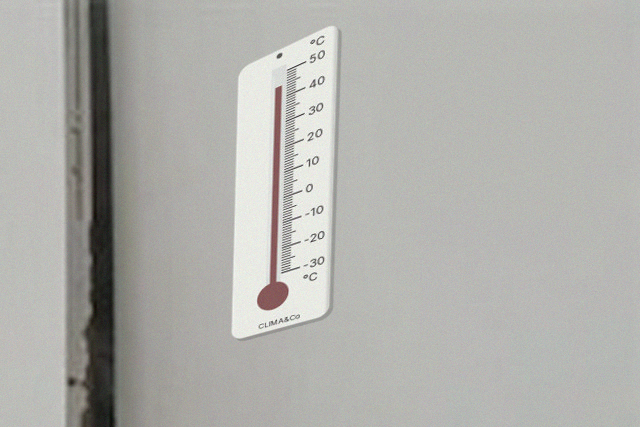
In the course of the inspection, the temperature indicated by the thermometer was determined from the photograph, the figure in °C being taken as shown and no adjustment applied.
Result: 45 °C
